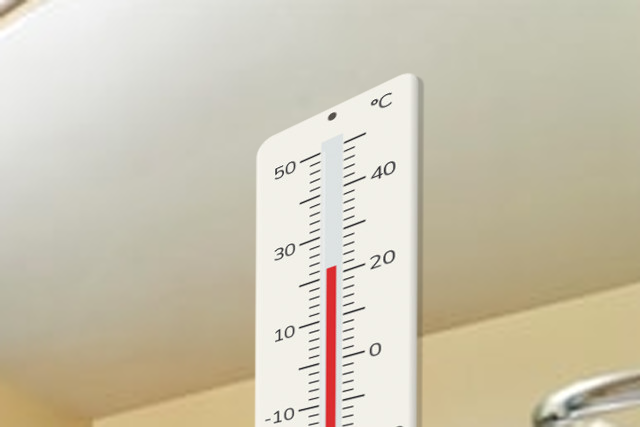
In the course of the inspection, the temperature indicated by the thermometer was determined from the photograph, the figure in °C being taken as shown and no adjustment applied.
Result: 22 °C
